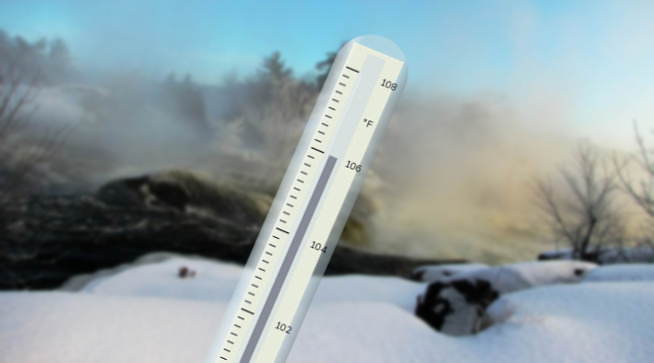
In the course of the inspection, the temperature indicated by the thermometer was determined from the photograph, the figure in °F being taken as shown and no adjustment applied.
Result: 106 °F
